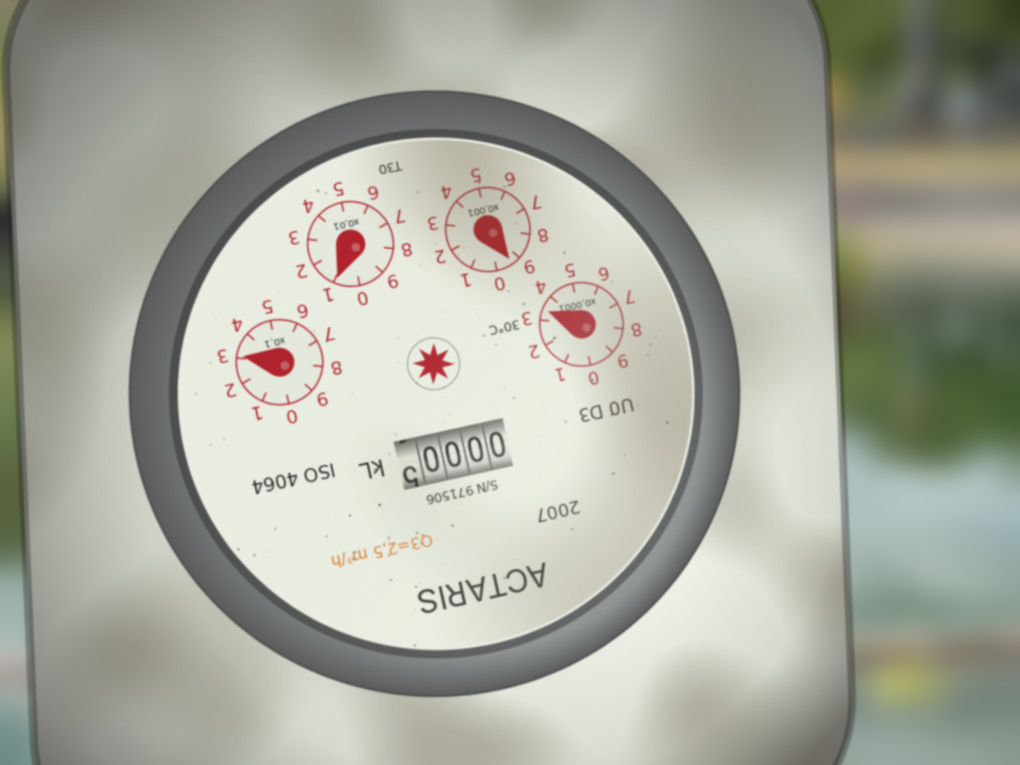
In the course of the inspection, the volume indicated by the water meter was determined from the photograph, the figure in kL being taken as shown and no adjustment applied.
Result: 5.3093 kL
